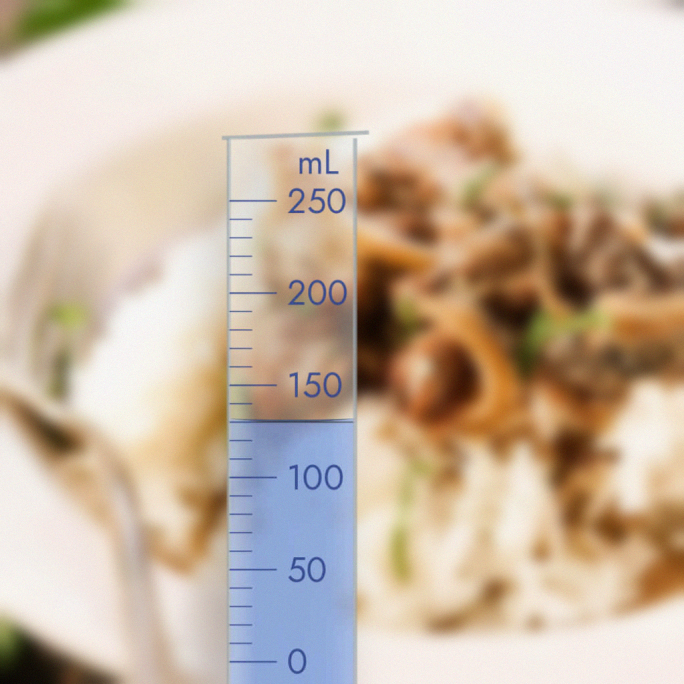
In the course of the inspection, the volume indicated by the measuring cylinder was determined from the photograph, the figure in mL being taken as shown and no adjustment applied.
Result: 130 mL
